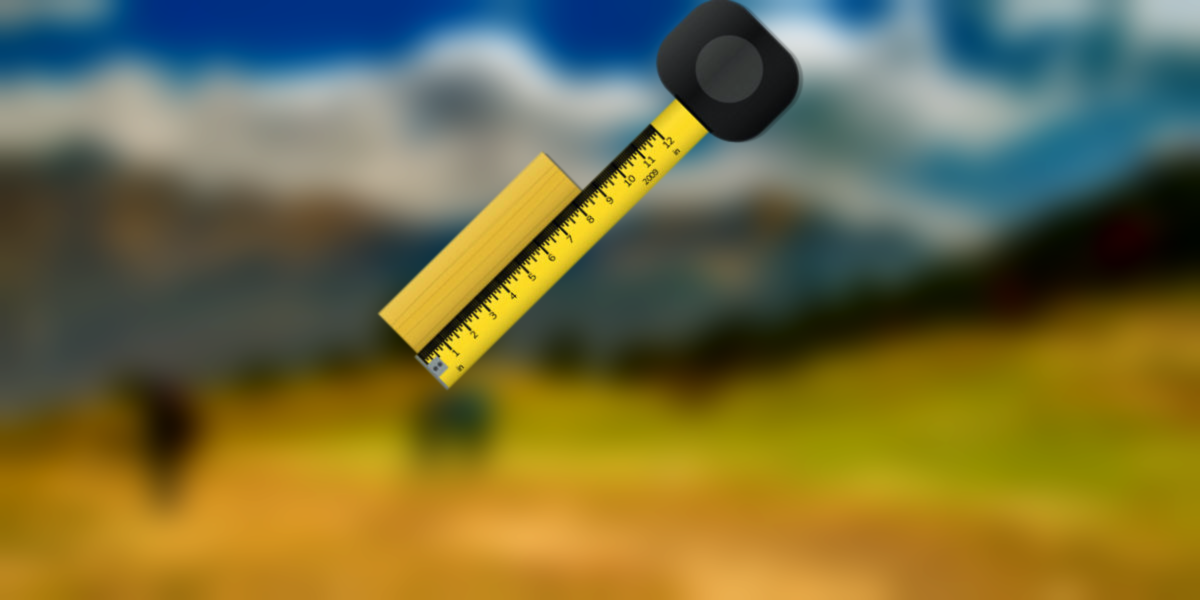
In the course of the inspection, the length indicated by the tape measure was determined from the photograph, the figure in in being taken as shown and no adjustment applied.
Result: 8.5 in
